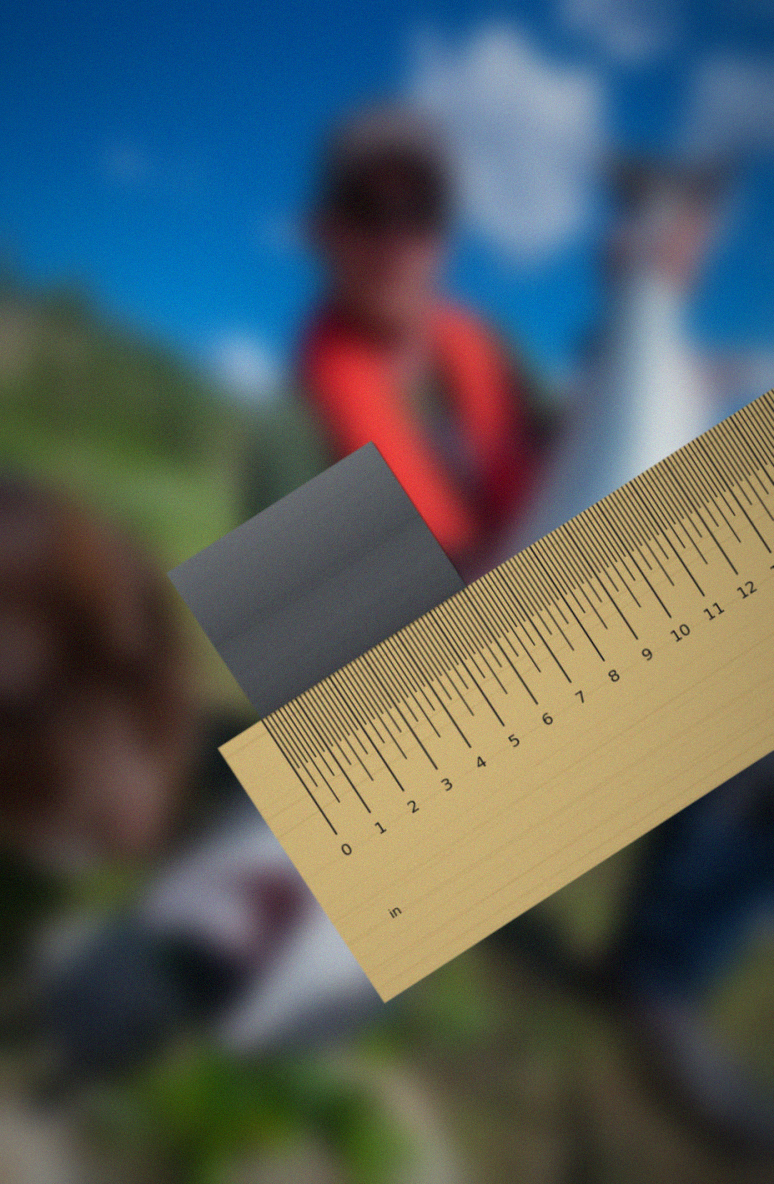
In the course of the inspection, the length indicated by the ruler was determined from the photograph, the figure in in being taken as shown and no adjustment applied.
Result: 6.125 in
